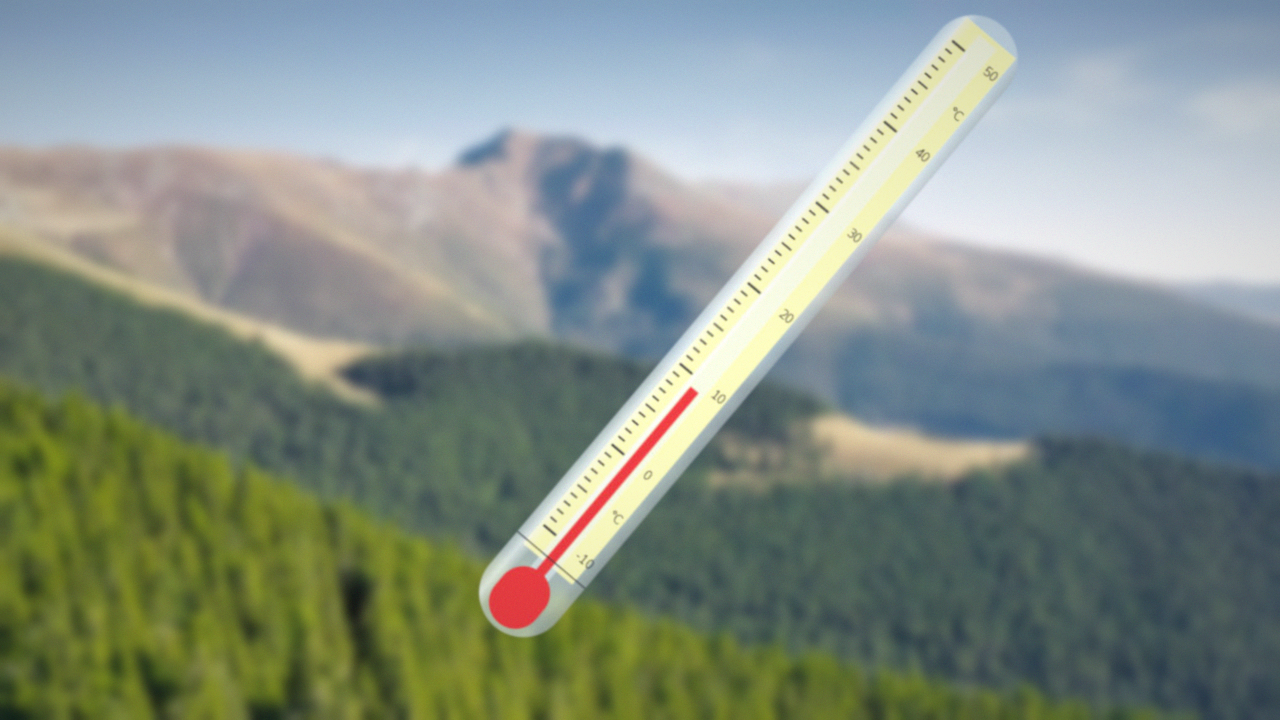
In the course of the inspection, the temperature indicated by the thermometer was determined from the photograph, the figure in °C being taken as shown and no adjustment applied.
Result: 9 °C
